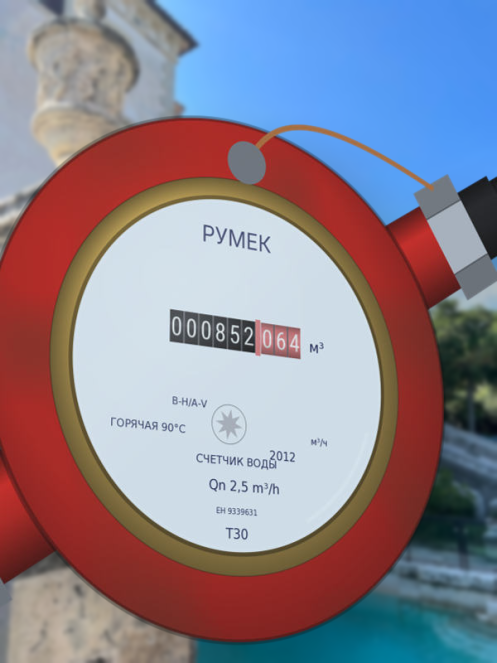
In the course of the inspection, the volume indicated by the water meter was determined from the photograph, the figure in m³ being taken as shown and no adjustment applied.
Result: 852.064 m³
